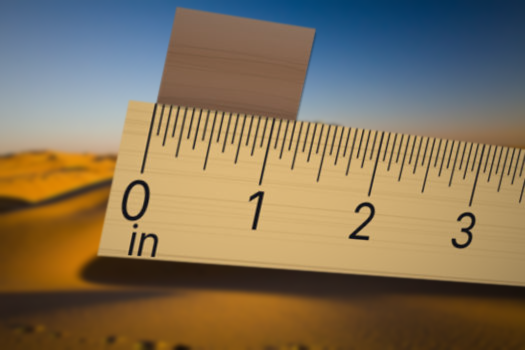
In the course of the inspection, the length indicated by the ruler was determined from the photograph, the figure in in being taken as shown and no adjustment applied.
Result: 1.1875 in
